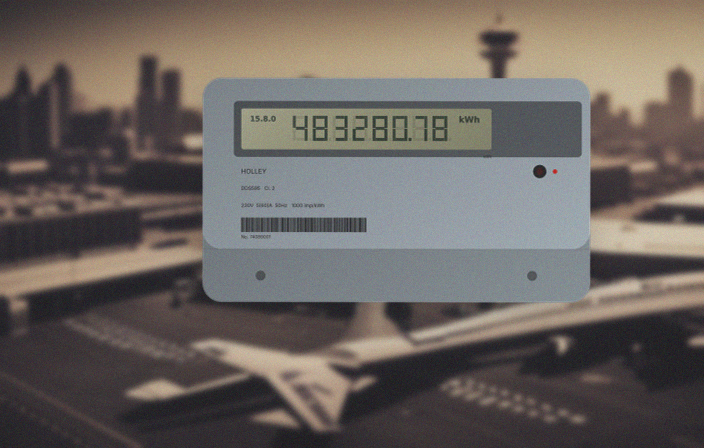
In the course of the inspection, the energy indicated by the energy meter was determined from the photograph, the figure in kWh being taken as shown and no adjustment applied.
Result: 483280.78 kWh
